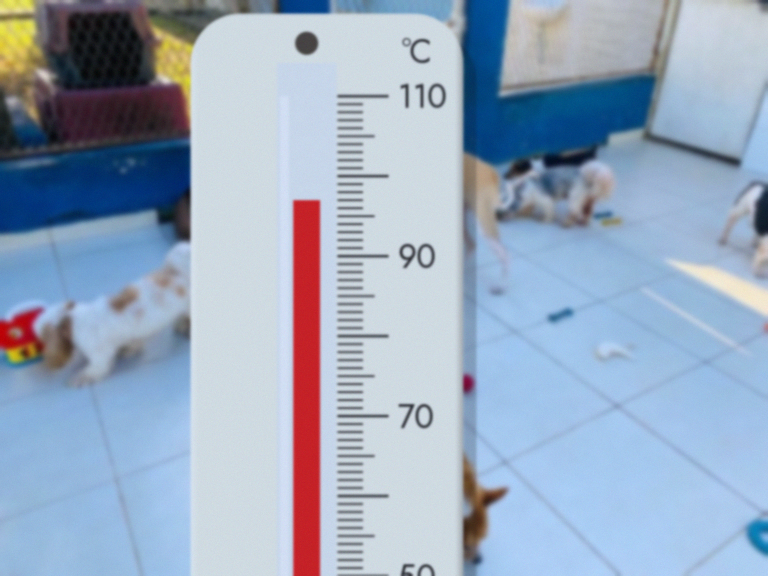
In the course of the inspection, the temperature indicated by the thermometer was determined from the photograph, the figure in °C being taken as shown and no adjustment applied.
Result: 97 °C
